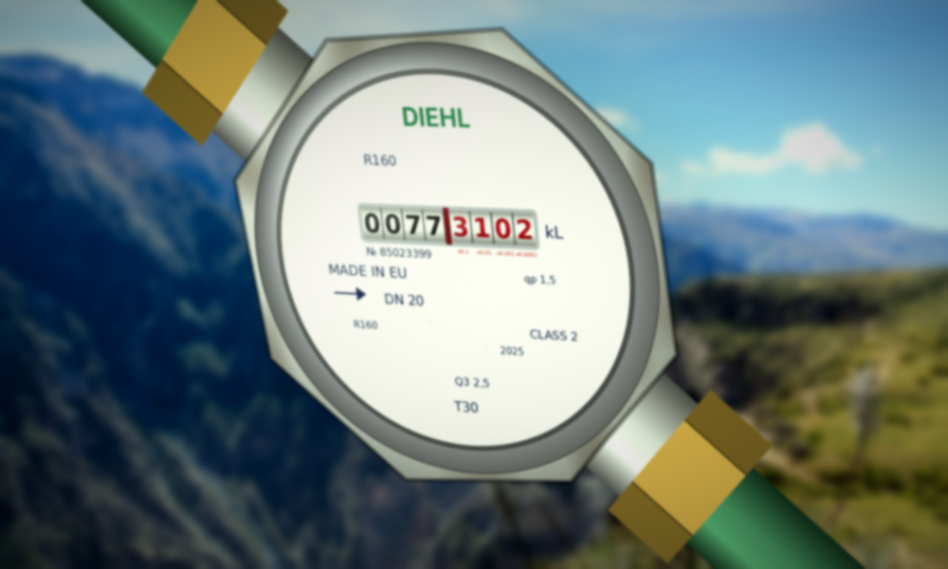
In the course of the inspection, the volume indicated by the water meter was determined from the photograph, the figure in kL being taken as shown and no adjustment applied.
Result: 77.3102 kL
